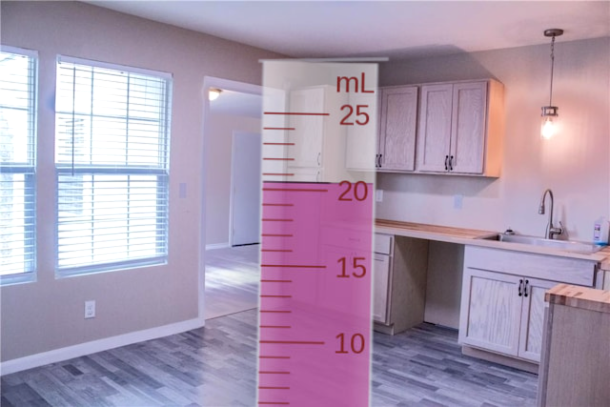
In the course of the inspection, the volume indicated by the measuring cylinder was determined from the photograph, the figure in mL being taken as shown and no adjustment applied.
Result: 20.5 mL
